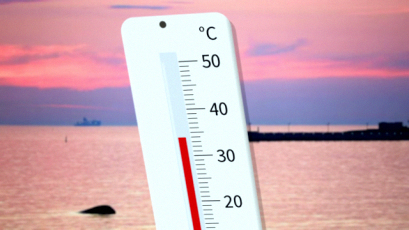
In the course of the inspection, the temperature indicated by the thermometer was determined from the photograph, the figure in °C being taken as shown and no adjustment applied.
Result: 34 °C
